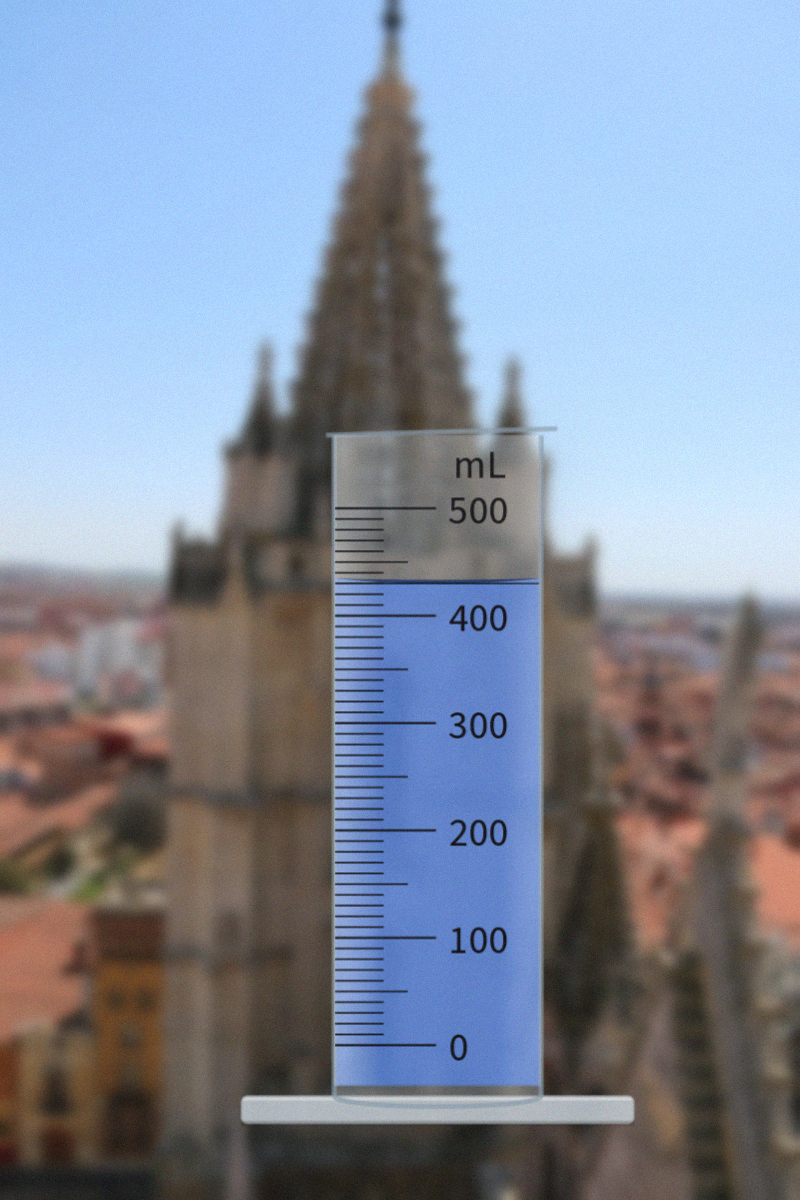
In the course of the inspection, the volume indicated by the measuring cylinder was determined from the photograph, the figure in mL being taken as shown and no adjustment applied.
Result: 430 mL
